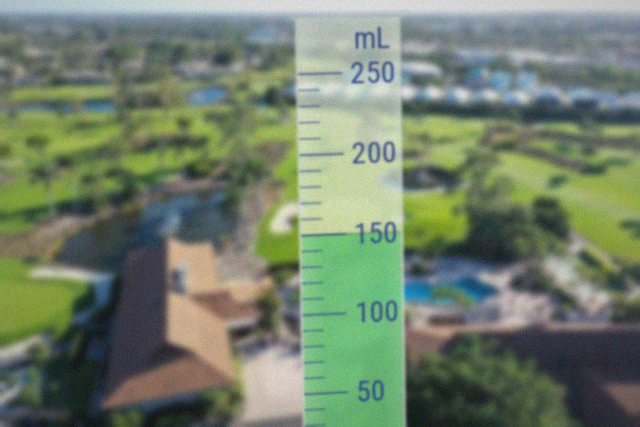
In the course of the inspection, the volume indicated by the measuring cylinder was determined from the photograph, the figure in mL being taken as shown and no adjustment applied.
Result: 150 mL
